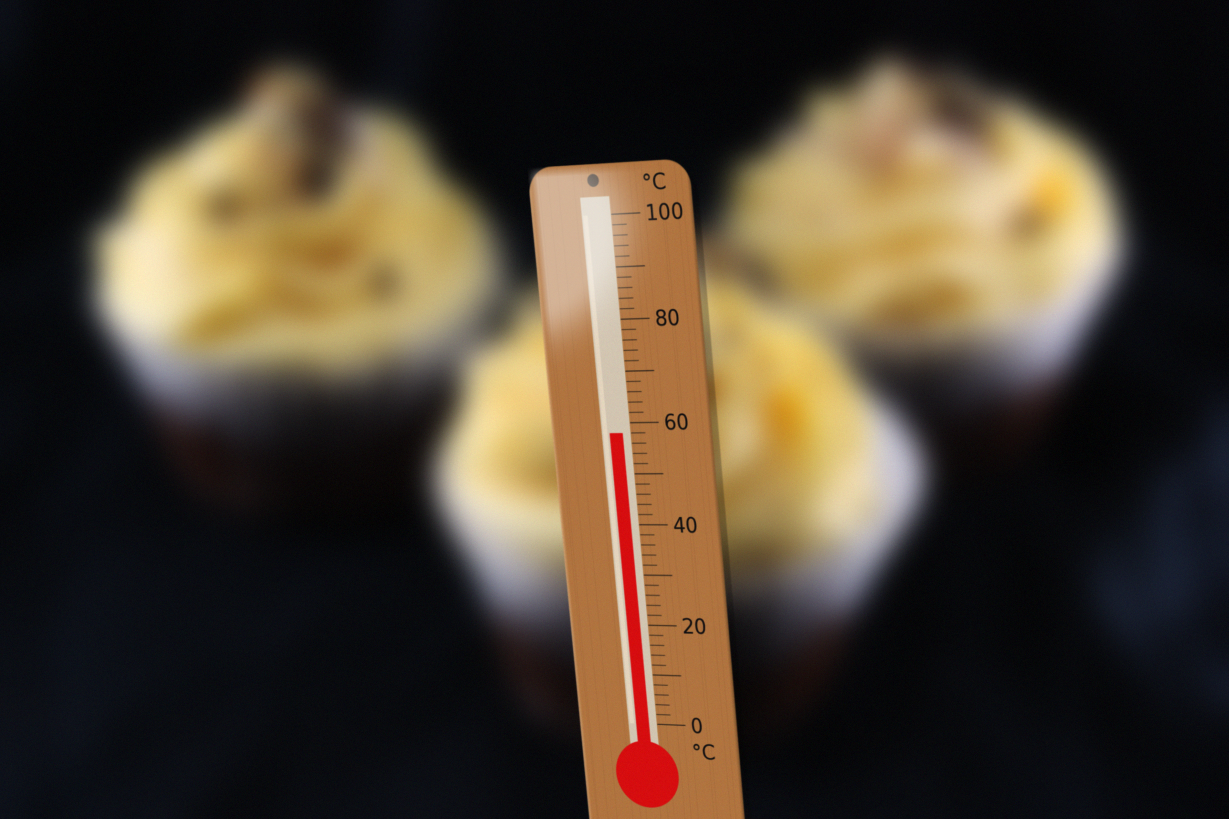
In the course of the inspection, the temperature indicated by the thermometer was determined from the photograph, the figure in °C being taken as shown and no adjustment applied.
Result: 58 °C
